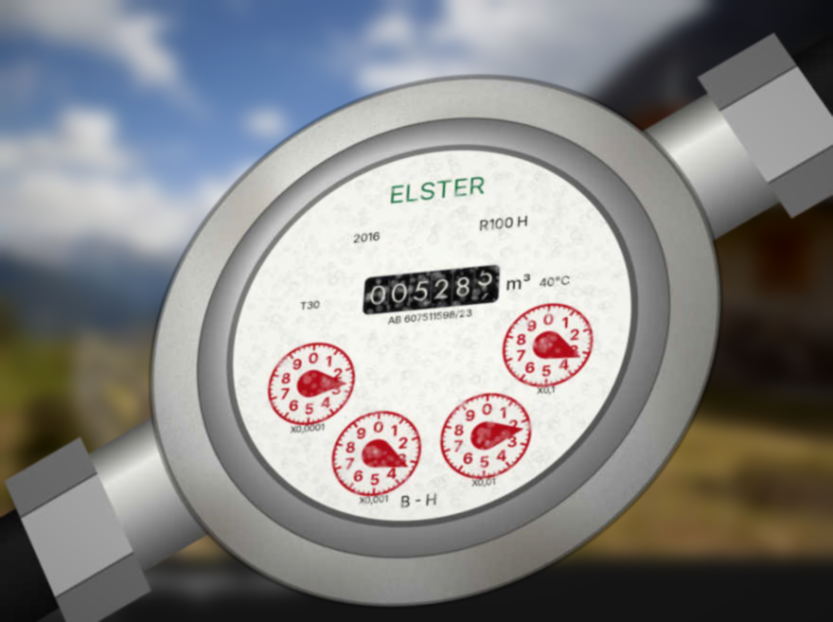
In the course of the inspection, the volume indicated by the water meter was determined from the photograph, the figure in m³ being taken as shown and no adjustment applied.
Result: 5285.3232 m³
